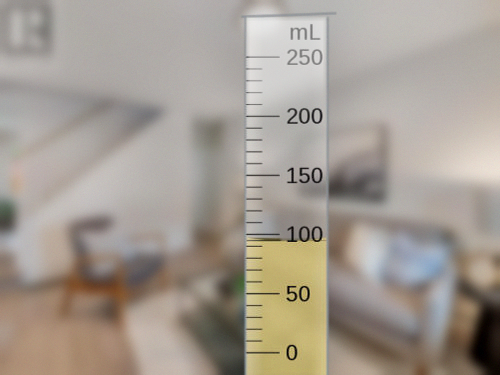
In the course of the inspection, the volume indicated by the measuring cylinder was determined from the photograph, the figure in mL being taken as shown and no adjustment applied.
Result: 95 mL
